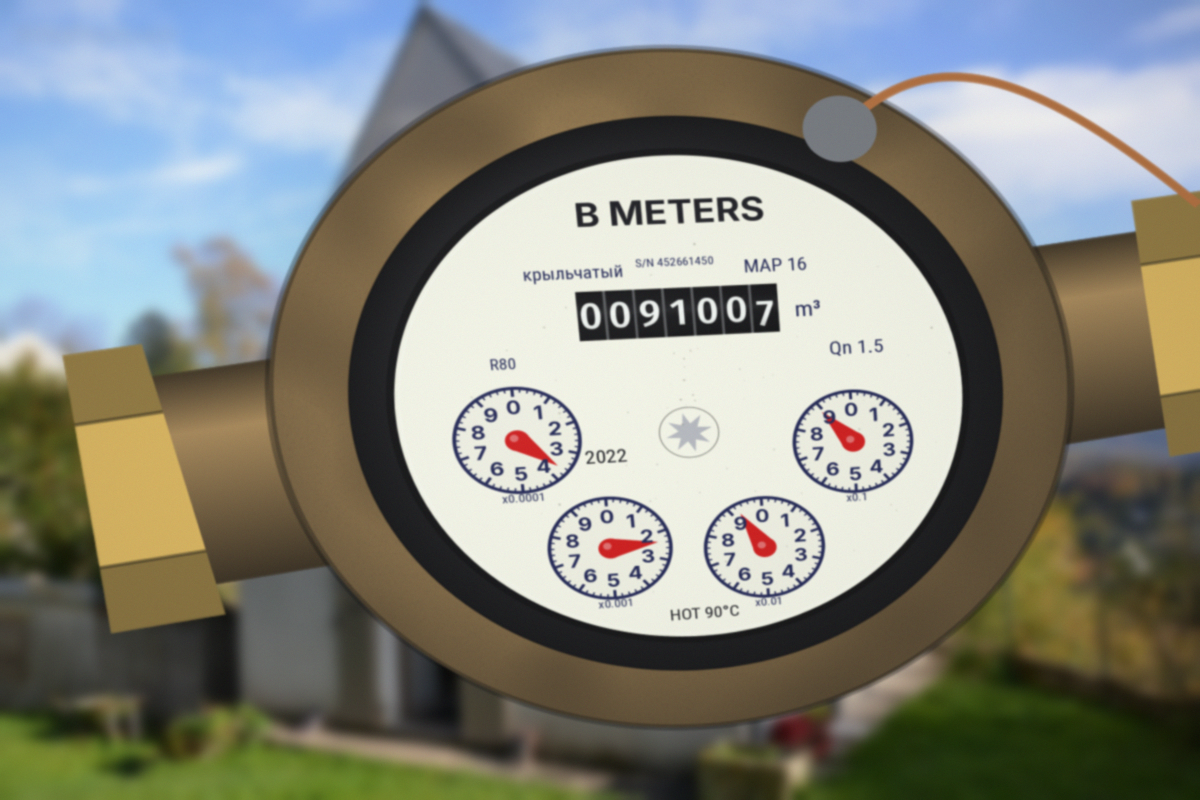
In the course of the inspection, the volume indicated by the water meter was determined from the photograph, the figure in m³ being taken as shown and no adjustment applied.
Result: 91006.8923 m³
